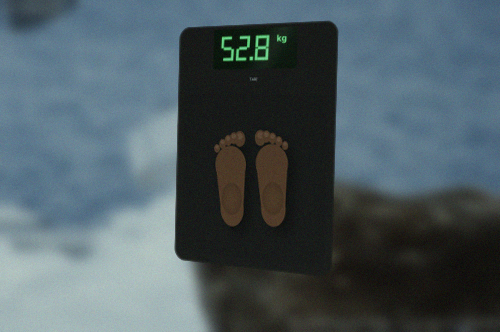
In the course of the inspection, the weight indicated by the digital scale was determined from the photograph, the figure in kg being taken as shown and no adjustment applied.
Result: 52.8 kg
